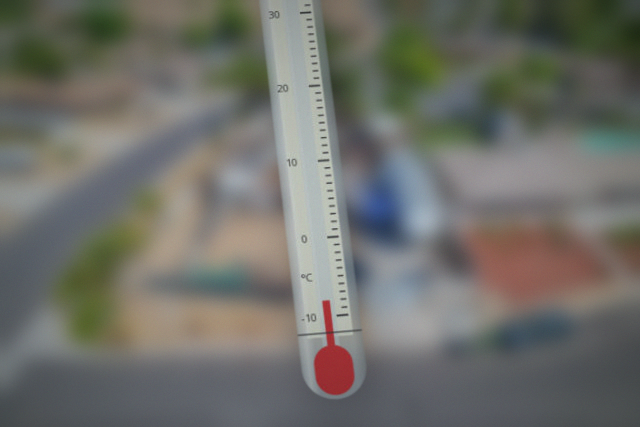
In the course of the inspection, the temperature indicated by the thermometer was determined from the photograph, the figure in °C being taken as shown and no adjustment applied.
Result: -8 °C
